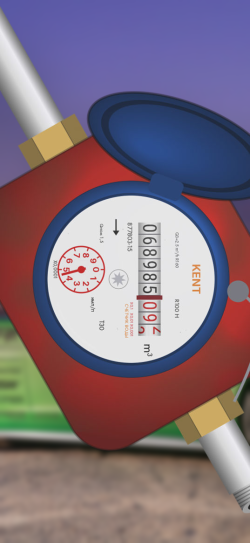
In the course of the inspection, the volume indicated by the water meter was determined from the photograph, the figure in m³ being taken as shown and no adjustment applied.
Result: 68985.0924 m³
